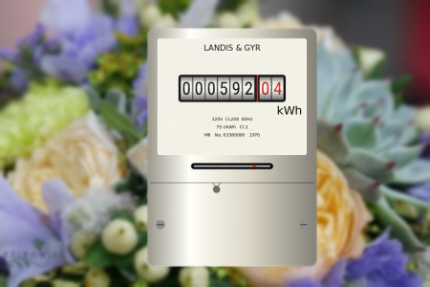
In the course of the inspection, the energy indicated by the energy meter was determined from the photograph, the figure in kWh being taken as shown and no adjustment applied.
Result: 592.04 kWh
